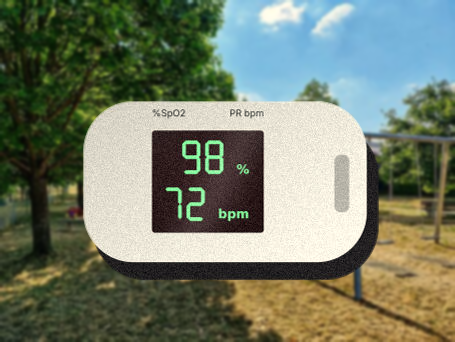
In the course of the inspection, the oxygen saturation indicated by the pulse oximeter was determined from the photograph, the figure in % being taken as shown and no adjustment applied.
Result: 98 %
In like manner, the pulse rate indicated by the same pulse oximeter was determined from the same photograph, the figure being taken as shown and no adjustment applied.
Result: 72 bpm
